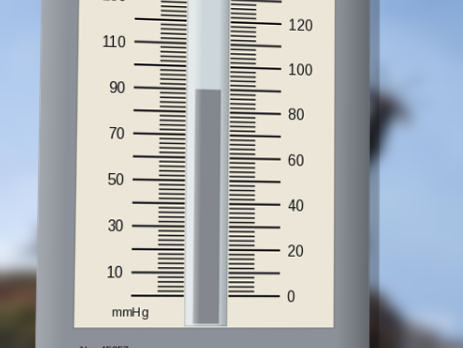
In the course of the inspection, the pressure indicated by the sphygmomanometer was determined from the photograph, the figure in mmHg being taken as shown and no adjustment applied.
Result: 90 mmHg
